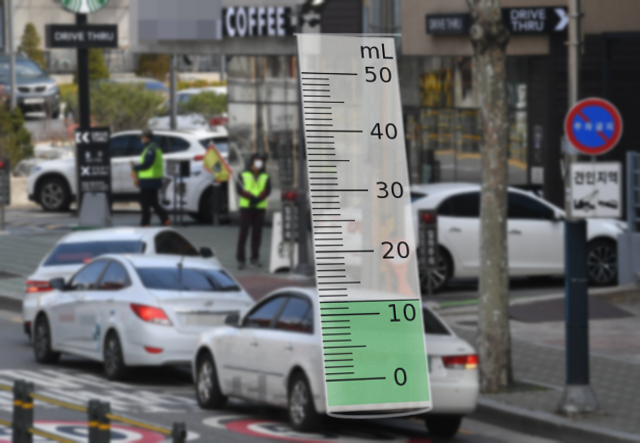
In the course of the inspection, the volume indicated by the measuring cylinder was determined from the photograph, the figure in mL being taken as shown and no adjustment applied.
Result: 12 mL
